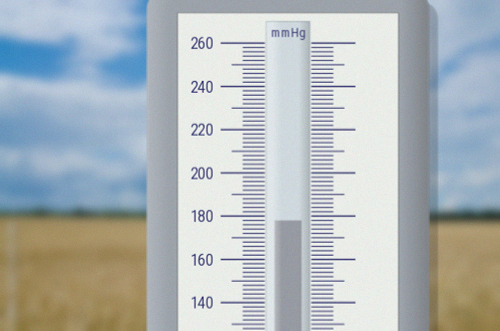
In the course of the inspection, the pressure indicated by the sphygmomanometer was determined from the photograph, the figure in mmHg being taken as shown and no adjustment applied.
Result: 178 mmHg
